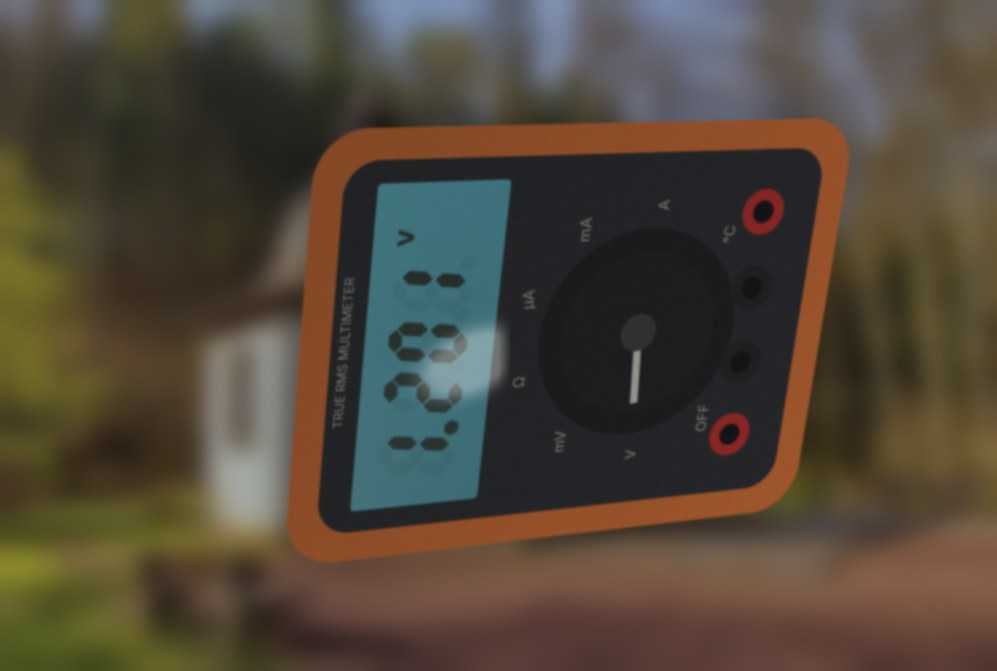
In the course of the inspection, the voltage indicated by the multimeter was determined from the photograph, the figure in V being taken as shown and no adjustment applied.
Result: 1.201 V
